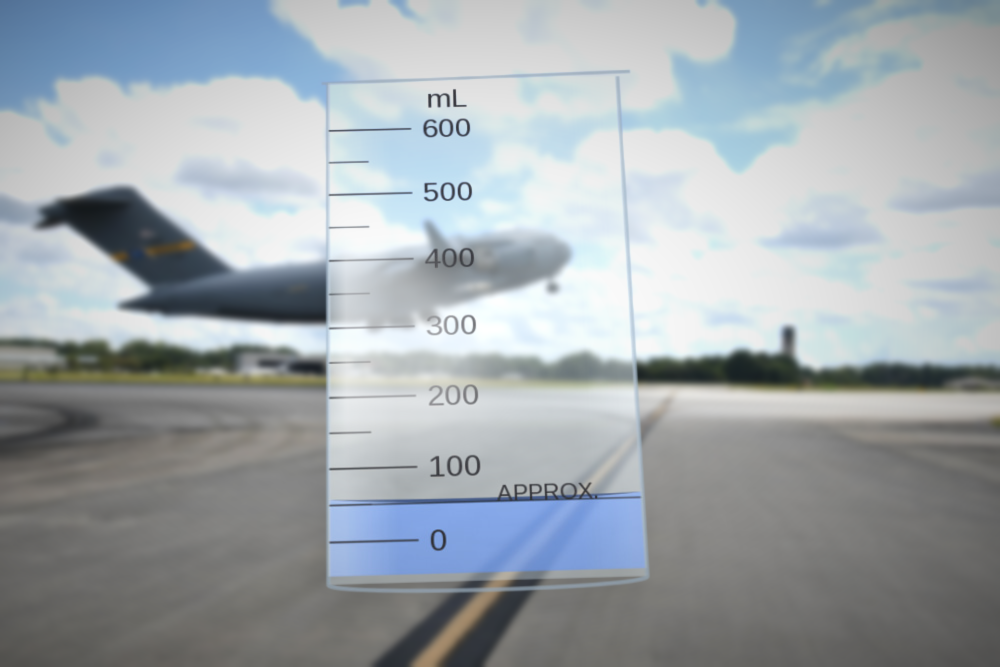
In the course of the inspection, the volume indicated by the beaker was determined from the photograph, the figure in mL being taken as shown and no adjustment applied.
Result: 50 mL
